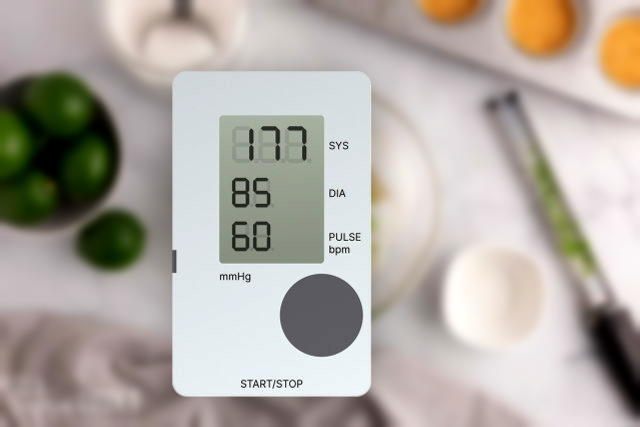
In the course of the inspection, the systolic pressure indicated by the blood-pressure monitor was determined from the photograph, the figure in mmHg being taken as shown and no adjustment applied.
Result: 177 mmHg
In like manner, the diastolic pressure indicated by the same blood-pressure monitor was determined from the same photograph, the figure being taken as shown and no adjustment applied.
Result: 85 mmHg
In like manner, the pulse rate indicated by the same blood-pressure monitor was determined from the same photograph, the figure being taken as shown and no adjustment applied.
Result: 60 bpm
